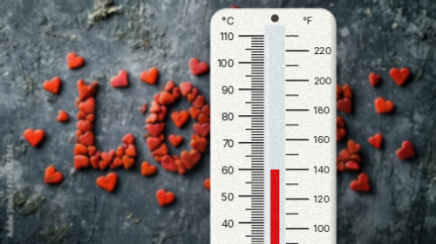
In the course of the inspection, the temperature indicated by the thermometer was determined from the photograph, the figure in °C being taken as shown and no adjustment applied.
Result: 60 °C
